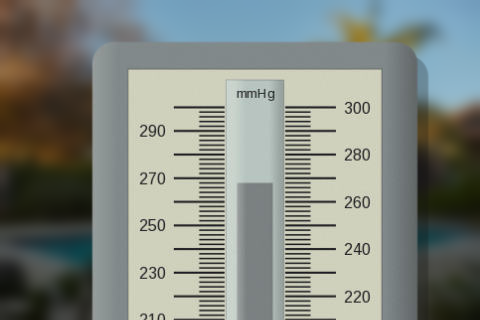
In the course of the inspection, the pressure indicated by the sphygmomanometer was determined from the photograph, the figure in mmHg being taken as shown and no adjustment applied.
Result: 268 mmHg
